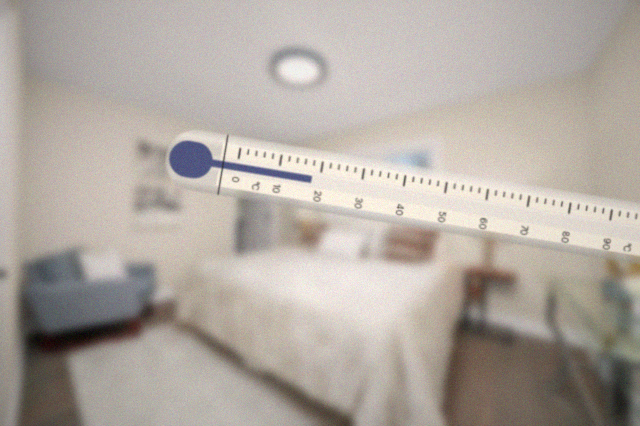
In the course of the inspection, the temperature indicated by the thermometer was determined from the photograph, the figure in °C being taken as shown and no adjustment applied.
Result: 18 °C
